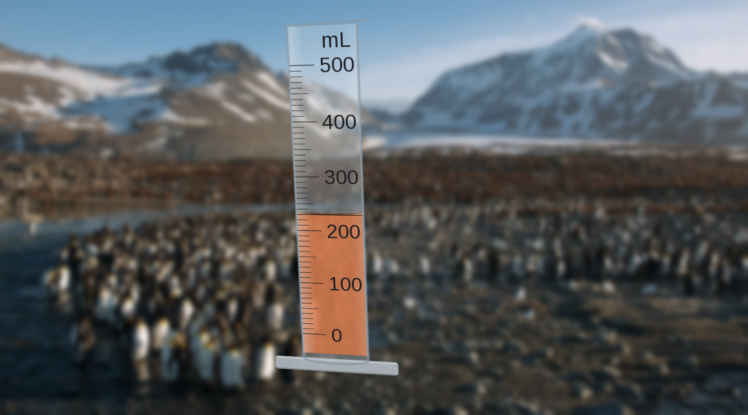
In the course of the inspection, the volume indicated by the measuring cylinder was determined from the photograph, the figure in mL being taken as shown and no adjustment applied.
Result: 230 mL
